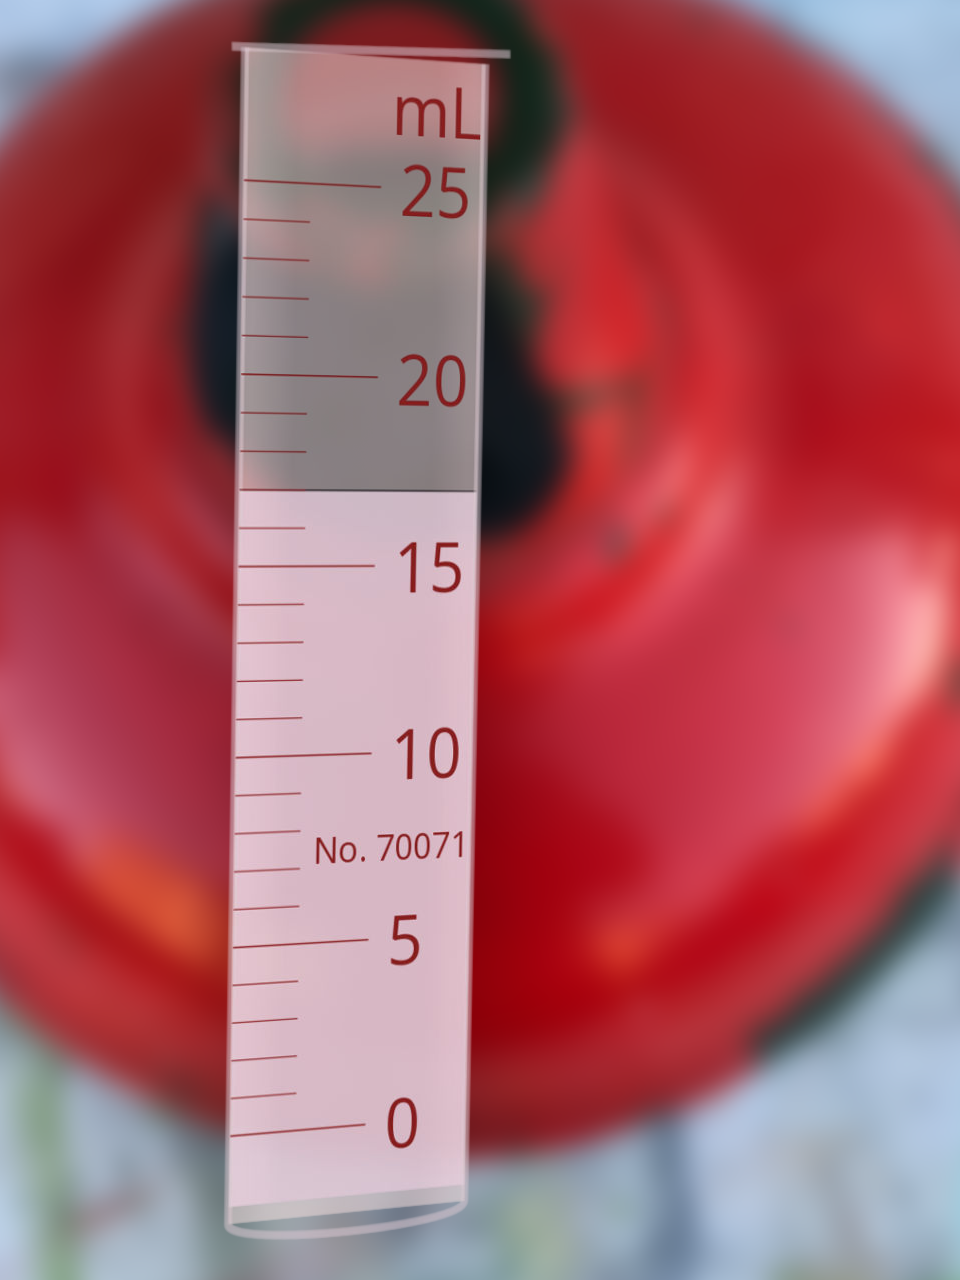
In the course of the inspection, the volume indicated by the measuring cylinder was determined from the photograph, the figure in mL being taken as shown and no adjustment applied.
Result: 17 mL
